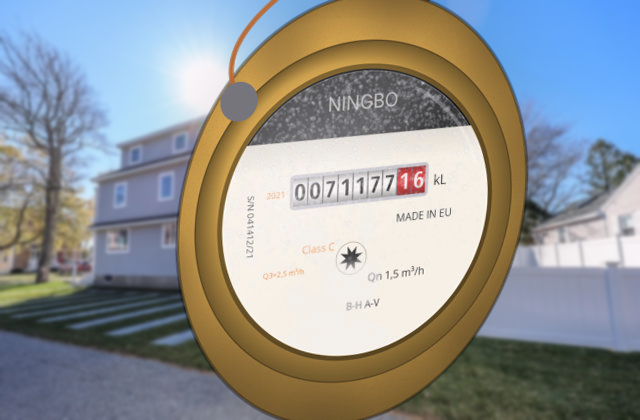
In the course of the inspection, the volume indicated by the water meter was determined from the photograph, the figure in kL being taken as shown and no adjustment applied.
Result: 71177.16 kL
